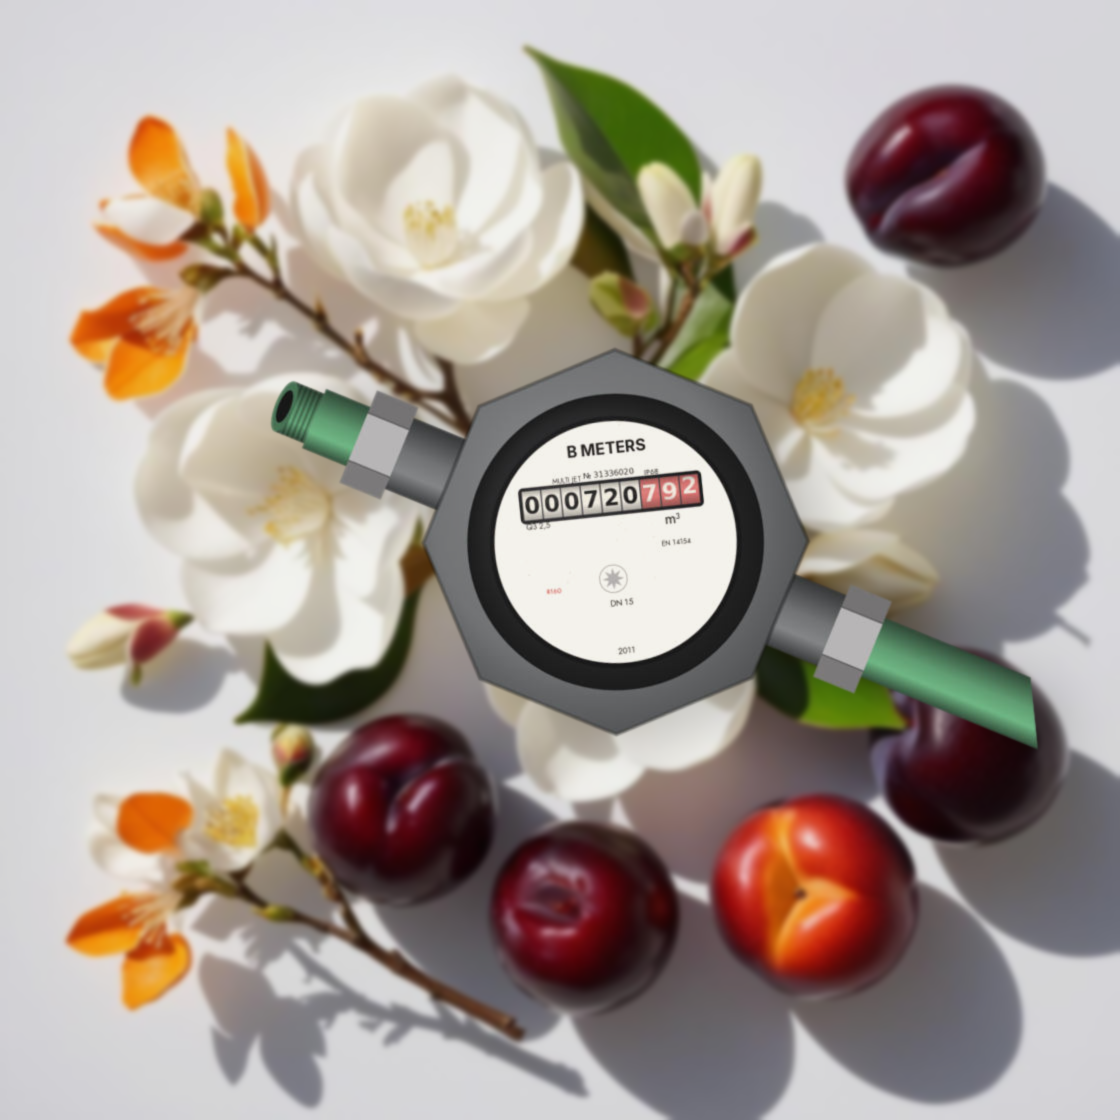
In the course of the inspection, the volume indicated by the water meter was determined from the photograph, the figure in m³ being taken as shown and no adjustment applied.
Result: 720.792 m³
